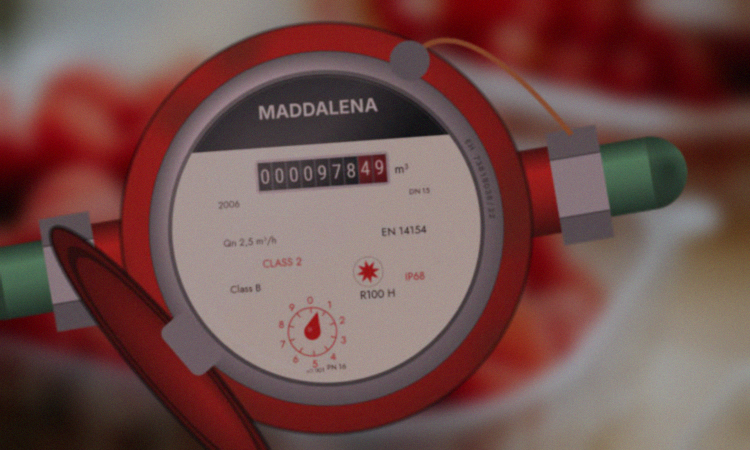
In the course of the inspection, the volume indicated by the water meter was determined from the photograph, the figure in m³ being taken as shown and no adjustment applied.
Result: 978.490 m³
